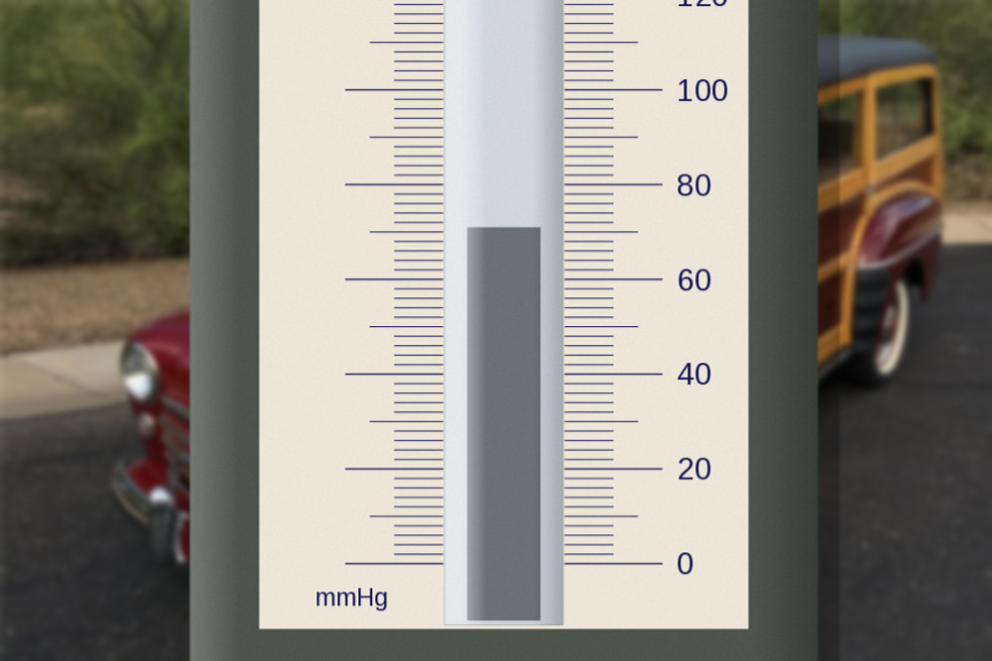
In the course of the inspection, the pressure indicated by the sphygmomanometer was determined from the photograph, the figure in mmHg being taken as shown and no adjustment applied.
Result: 71 mmHg
